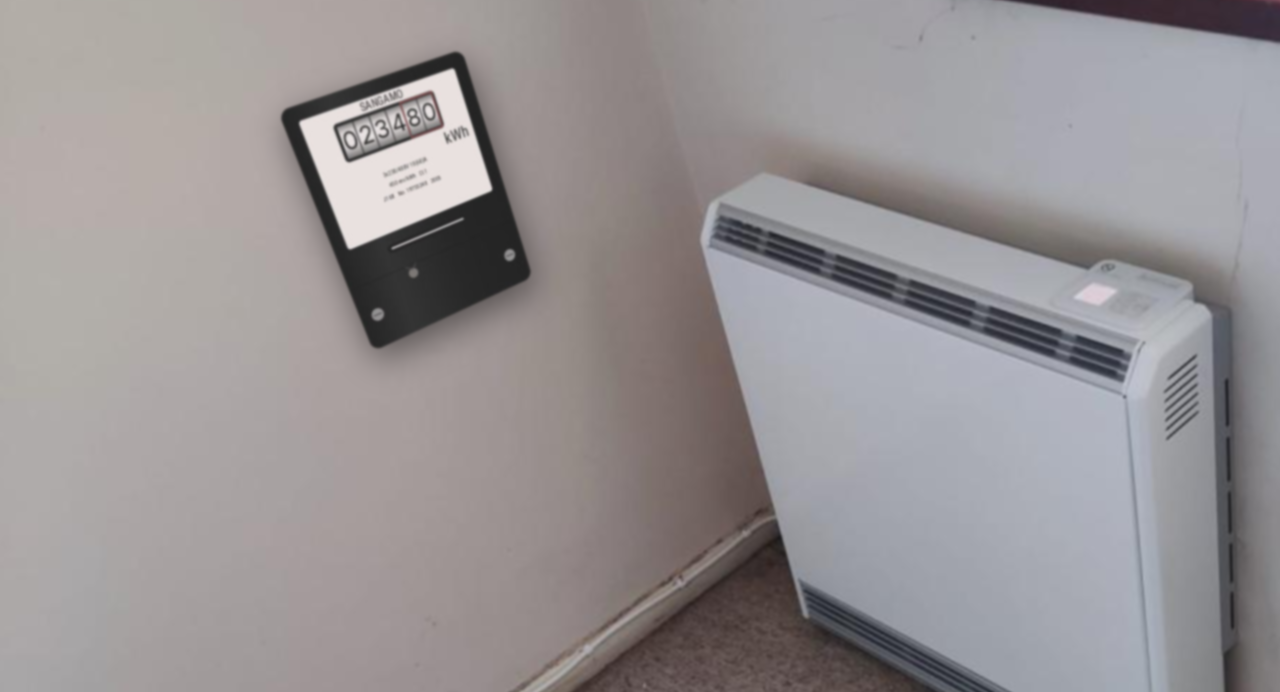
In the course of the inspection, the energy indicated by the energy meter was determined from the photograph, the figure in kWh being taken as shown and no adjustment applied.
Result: 234.80 kWh
